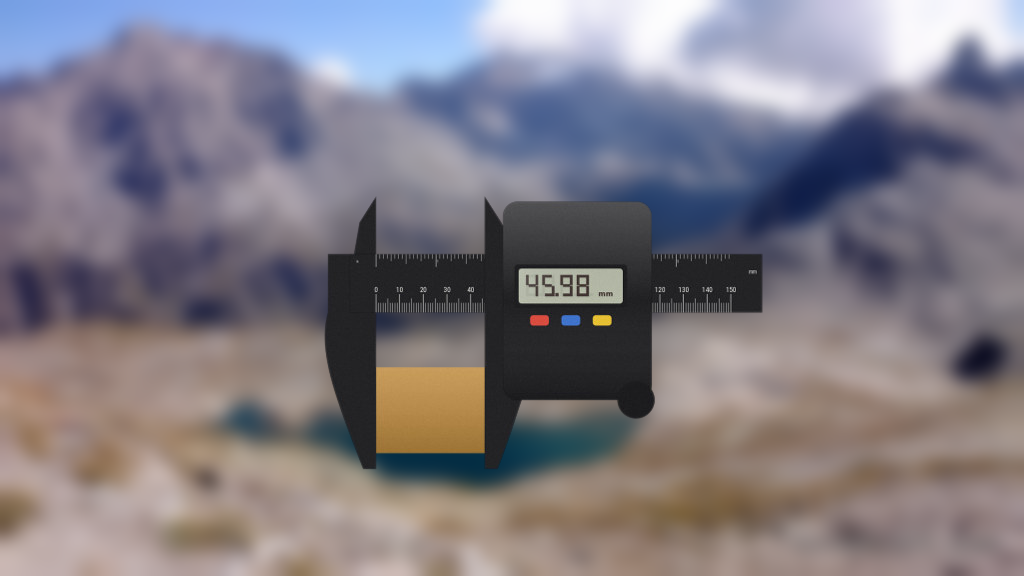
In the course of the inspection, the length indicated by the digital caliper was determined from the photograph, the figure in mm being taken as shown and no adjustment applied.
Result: 45.98 mm
